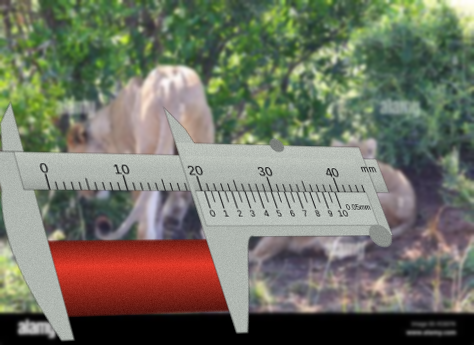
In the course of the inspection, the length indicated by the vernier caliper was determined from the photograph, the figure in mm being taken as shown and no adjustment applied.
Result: 20.4 mm
